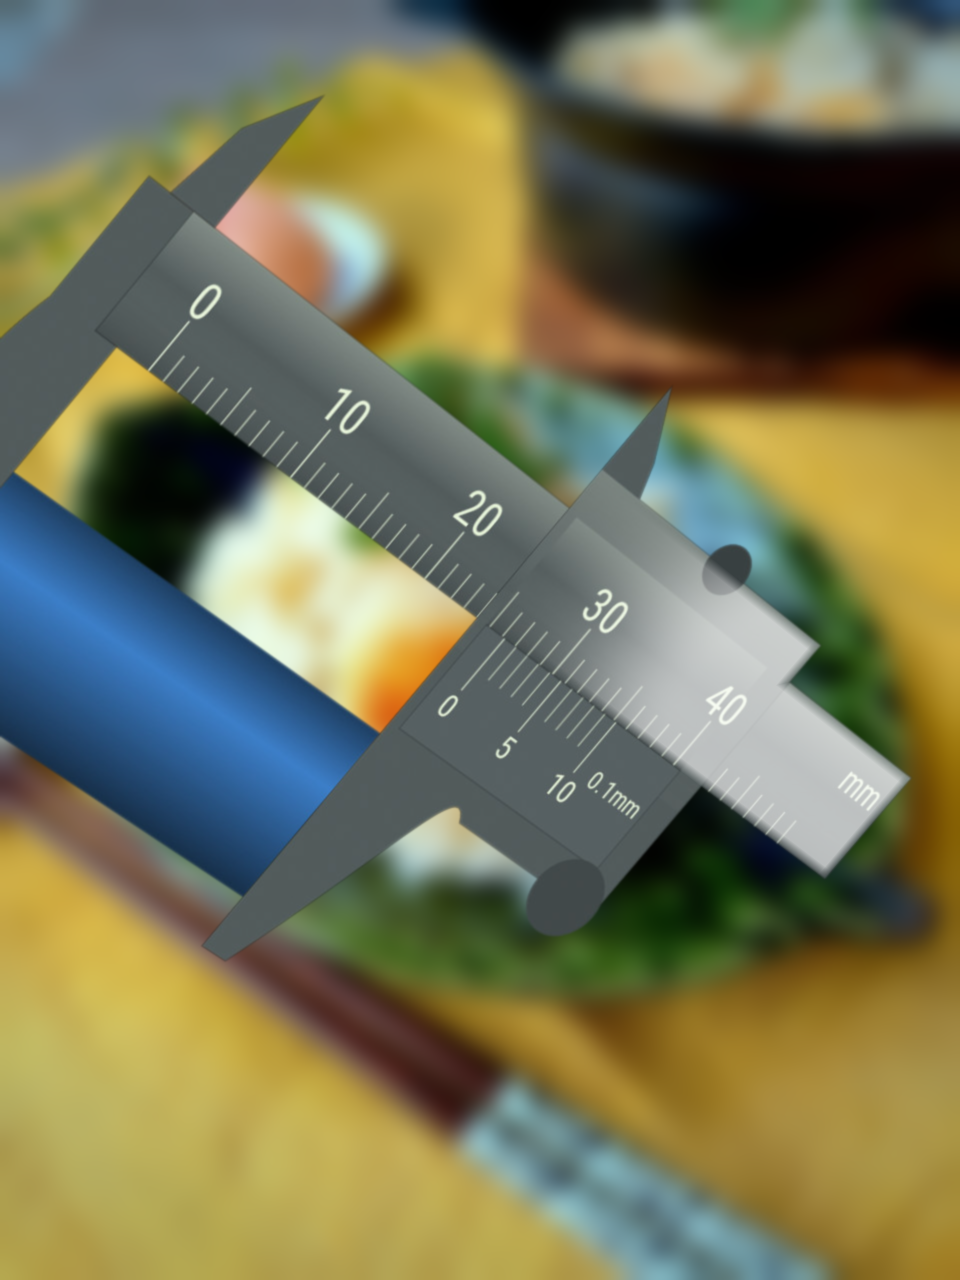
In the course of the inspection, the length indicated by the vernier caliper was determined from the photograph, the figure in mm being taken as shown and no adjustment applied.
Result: 26.2 mm
